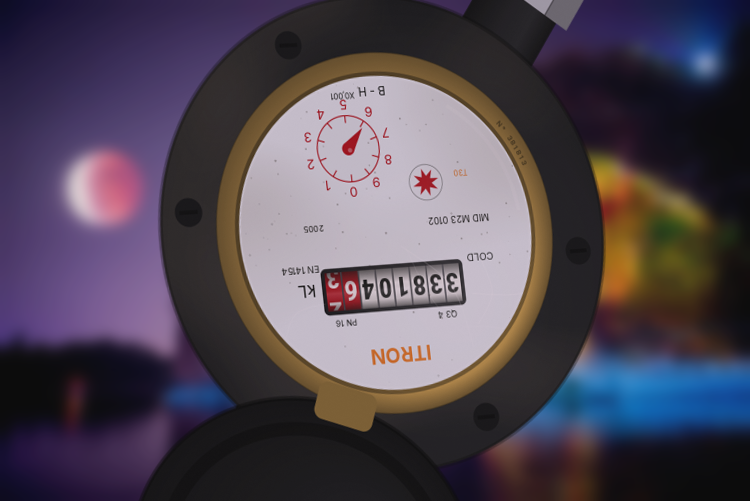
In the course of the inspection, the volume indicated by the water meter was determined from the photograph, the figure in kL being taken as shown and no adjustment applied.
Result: 338104.626 kL
